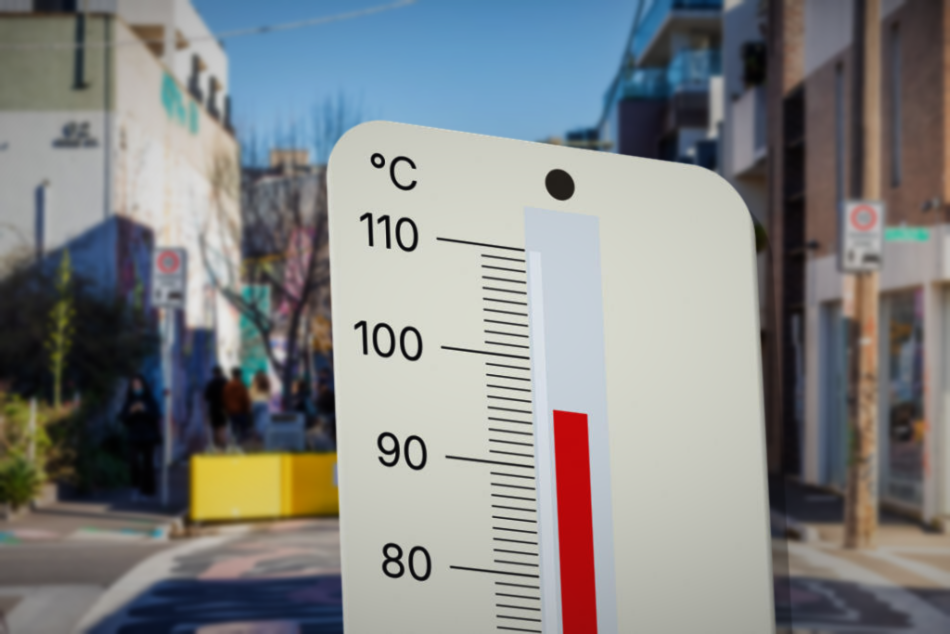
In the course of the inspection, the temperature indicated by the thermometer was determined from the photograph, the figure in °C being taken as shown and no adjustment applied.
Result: 95.5 °C
